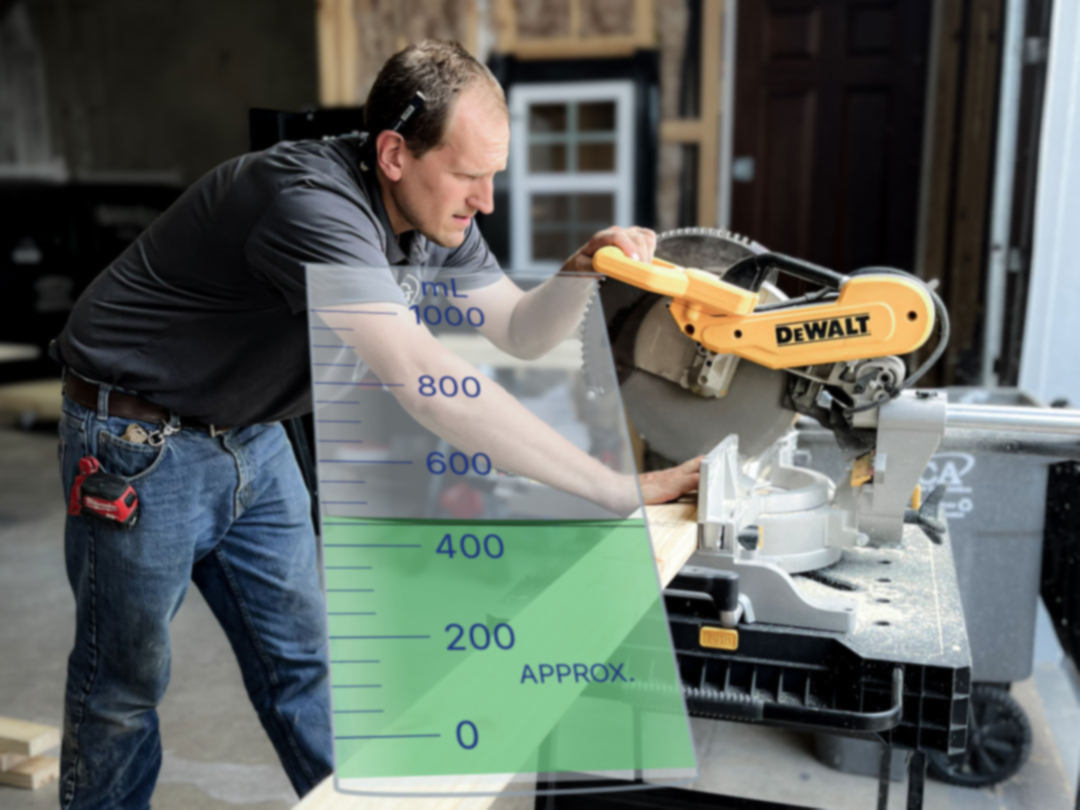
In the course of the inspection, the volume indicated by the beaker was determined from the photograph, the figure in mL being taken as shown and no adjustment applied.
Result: 450 mL
